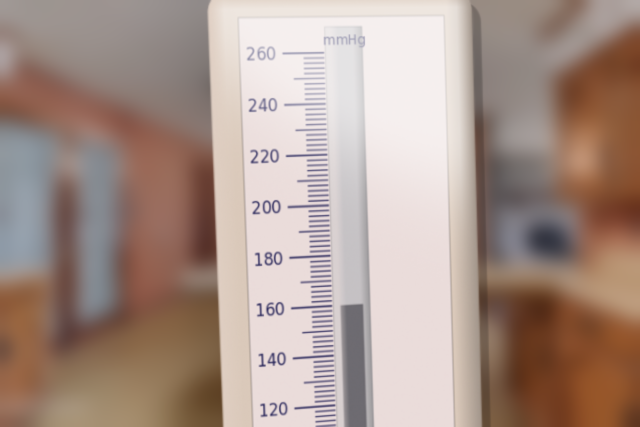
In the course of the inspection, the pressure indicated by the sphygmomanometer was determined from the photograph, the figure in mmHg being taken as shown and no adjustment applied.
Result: 160 mmHg
